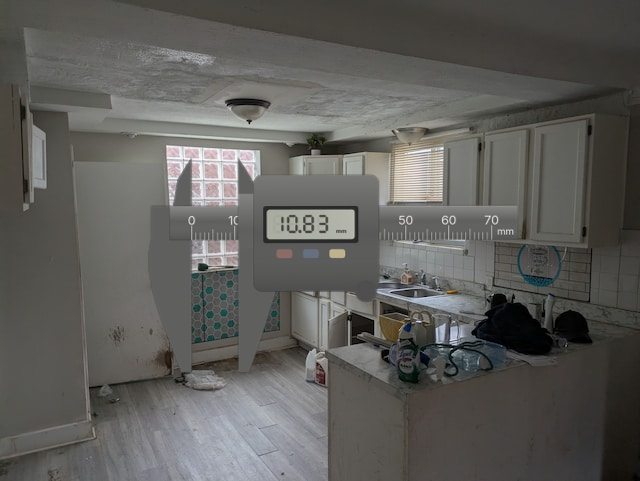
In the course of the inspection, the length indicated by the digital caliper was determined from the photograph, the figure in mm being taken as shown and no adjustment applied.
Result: 10.83 mm
